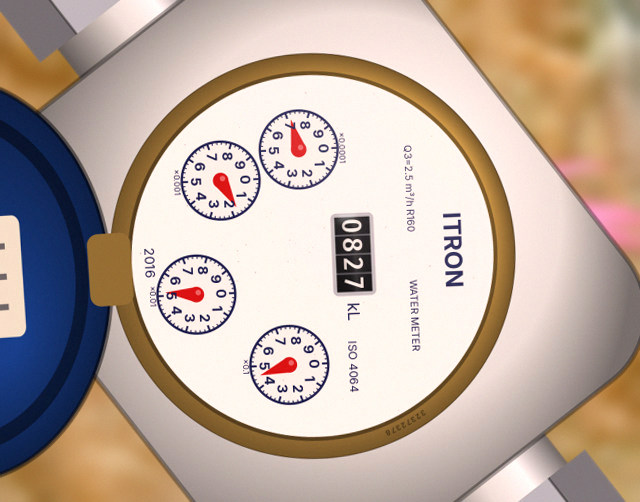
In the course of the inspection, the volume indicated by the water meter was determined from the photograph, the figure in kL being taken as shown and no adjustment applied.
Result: 827.4517 kL
